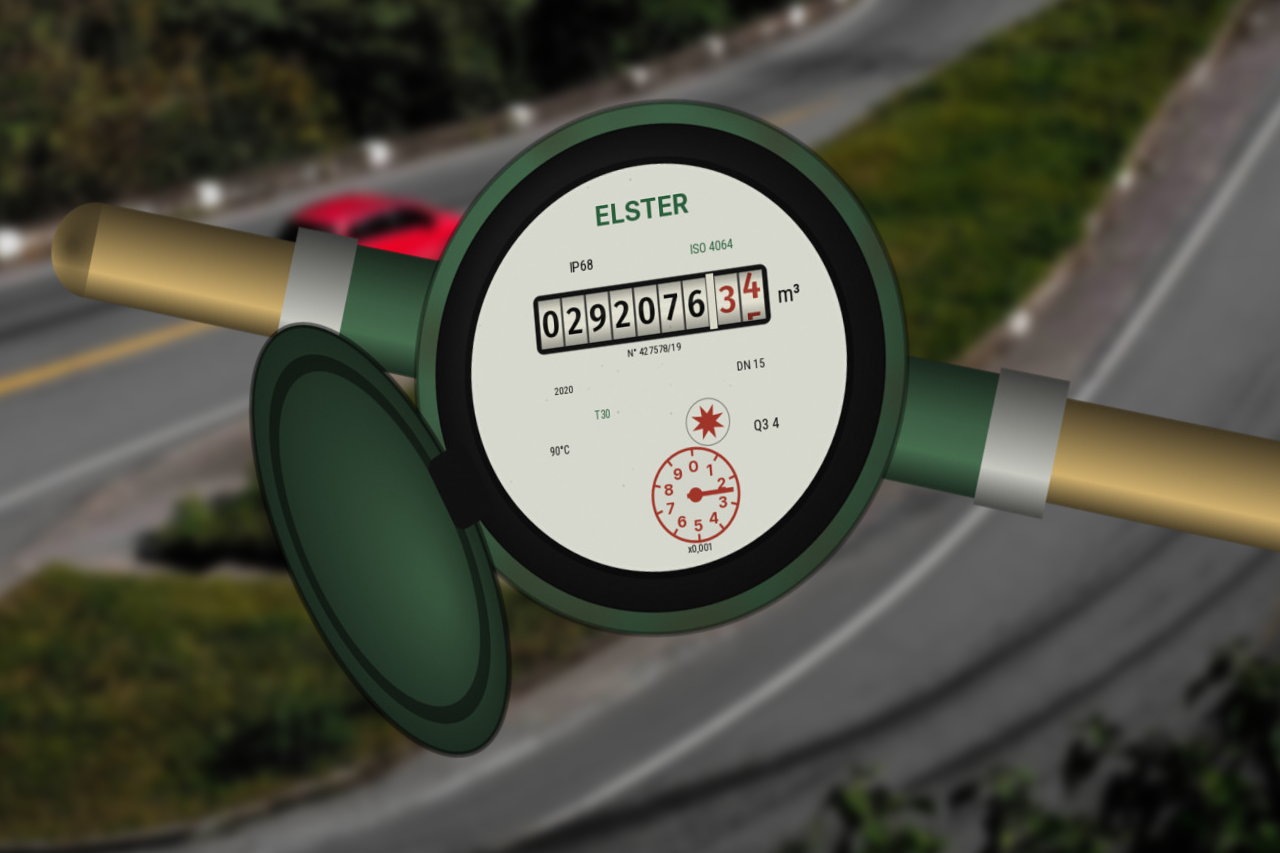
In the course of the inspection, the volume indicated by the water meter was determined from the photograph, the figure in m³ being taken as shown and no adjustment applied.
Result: 292076.342 m³
